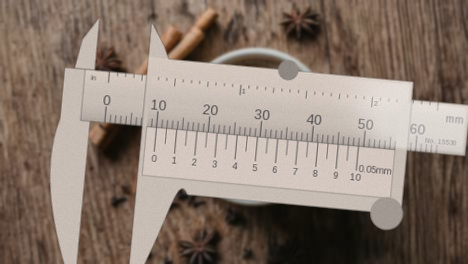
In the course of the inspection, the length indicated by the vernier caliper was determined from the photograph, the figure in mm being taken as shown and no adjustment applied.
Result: 10.0 mm
